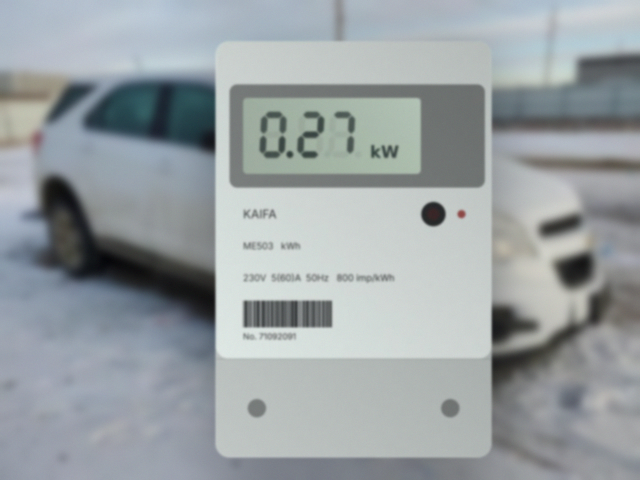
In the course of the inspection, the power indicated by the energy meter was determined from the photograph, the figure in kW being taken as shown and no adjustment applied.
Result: 0.27 kW
